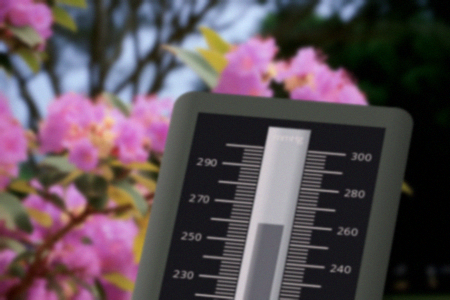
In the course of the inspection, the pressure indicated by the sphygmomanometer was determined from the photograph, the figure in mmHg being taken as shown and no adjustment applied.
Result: 260 mmHg
